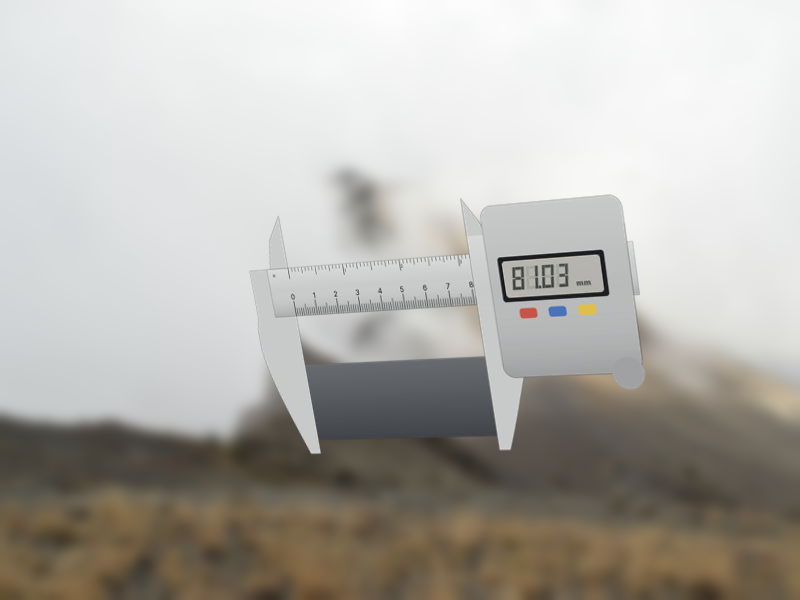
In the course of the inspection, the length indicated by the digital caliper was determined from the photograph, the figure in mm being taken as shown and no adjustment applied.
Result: 81.03 mm
